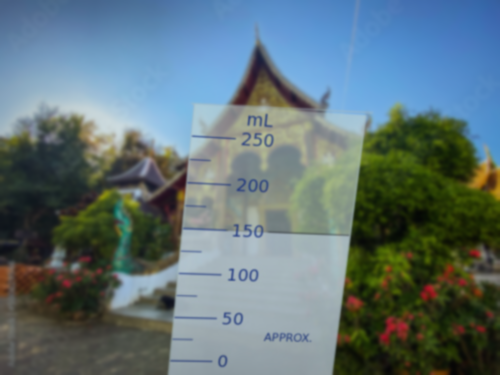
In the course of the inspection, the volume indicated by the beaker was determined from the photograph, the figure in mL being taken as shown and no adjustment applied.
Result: 150 mL
